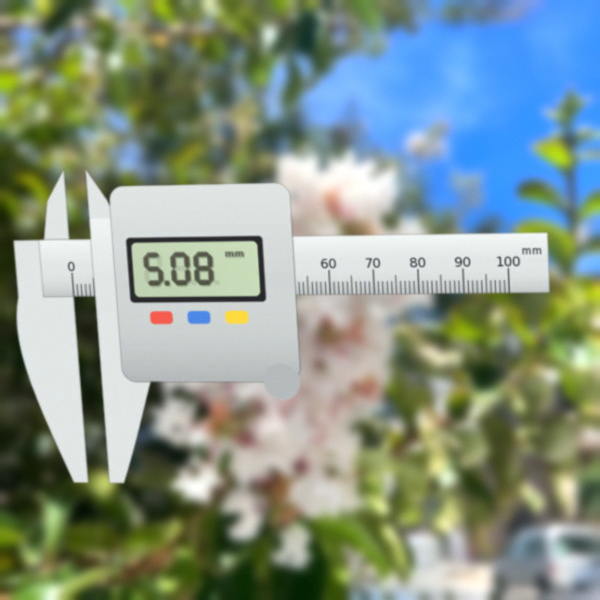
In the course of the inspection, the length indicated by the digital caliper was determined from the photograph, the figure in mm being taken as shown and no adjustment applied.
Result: 5.08 mm
